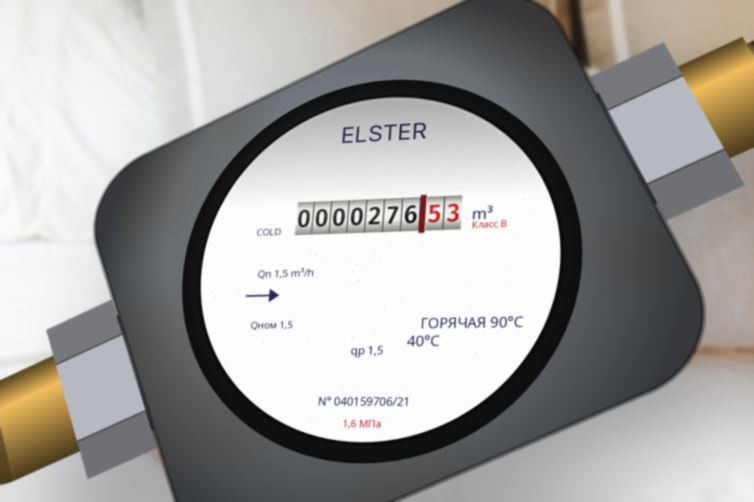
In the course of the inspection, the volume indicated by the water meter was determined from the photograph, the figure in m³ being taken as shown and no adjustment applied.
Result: 276.53 m³
